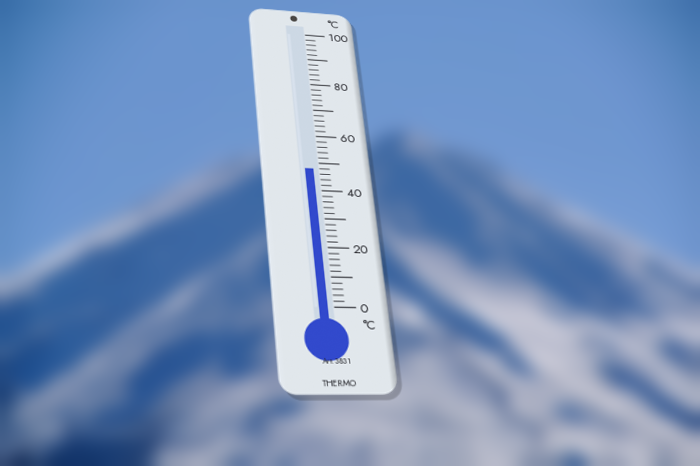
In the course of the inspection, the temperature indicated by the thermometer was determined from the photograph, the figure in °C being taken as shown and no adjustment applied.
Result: 48 °C
